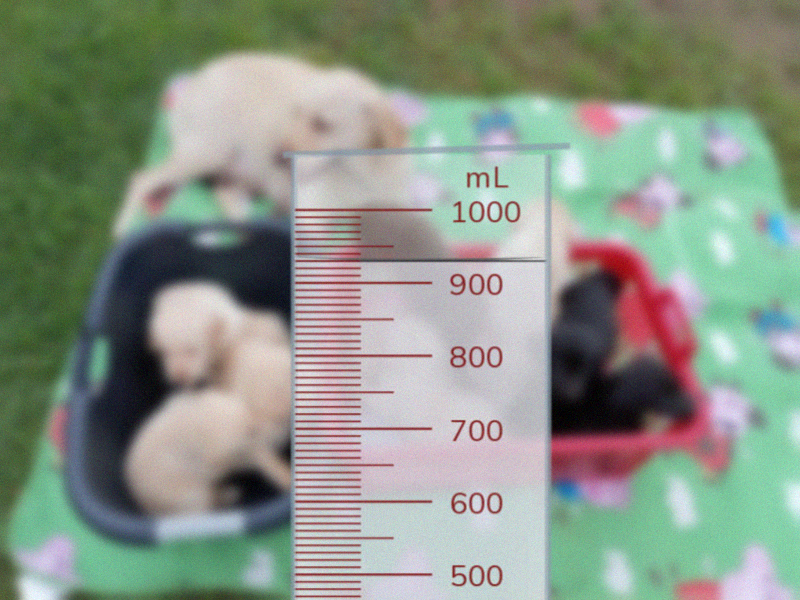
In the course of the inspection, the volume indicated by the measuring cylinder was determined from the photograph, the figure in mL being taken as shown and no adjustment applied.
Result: 930 mL
